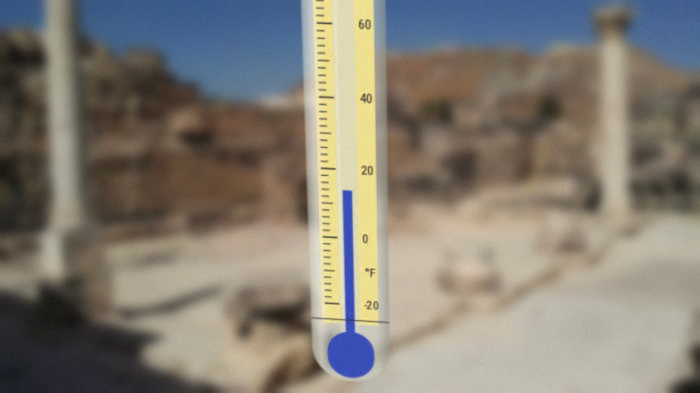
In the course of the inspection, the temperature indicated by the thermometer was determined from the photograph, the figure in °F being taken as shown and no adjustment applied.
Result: 14 °F
